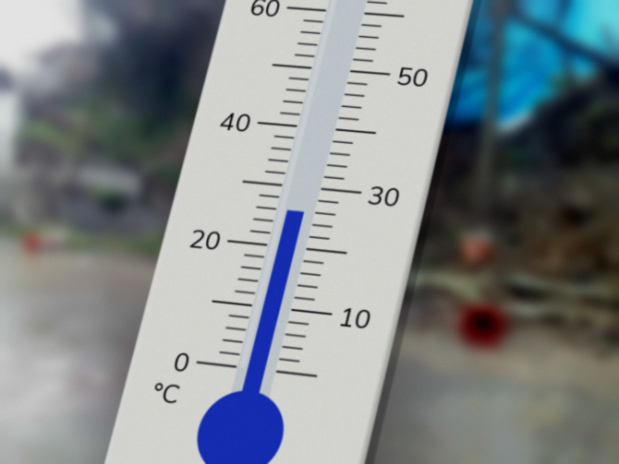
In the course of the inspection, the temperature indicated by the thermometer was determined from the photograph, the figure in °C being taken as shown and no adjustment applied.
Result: 26 °C
